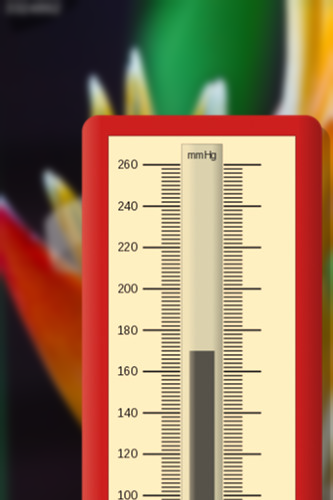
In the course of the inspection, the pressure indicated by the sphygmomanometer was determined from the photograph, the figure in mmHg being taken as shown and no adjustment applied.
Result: 170 mmHg
